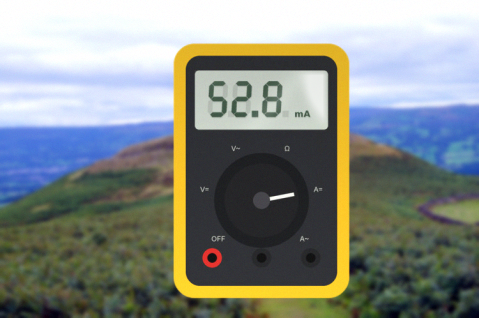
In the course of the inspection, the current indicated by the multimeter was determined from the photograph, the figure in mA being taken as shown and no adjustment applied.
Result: 52.8 mA
